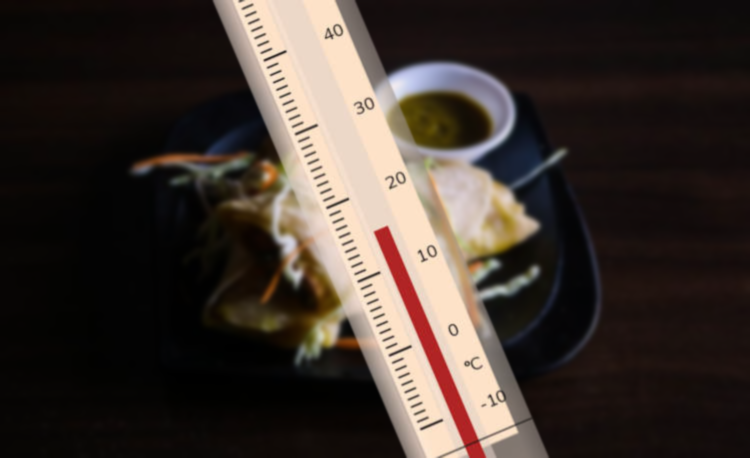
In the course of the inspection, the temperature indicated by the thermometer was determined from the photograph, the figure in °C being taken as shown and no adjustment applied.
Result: 15 °C
